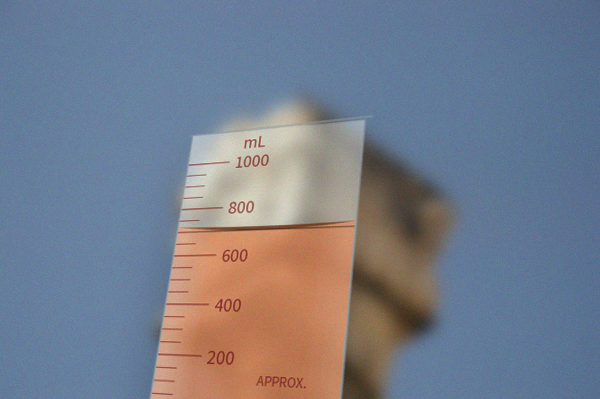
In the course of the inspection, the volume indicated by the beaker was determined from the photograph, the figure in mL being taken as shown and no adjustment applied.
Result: 700 mL
